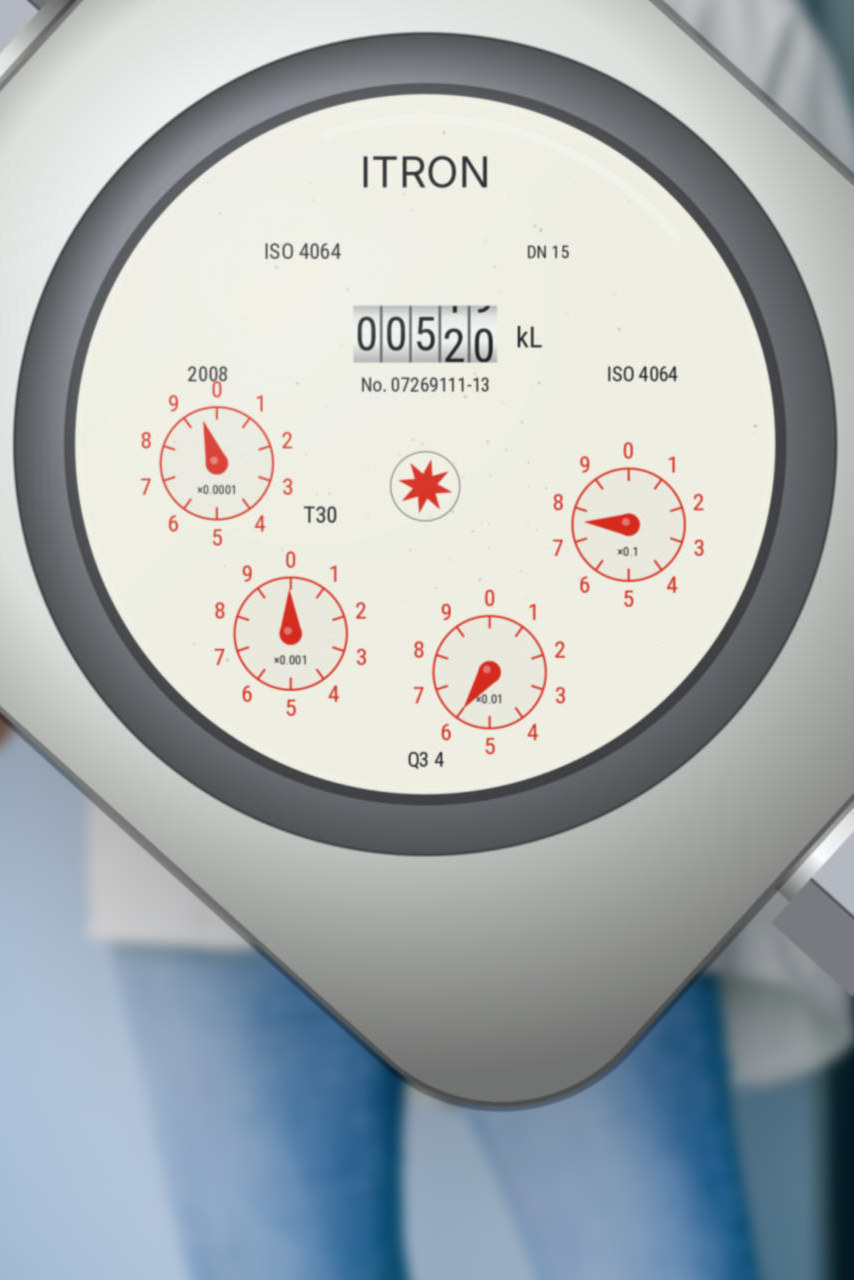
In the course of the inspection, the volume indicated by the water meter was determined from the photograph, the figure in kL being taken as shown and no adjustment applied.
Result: 519.7599 kL
